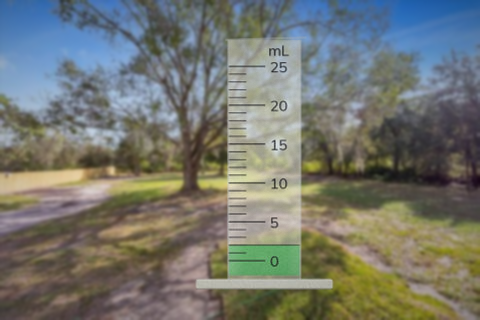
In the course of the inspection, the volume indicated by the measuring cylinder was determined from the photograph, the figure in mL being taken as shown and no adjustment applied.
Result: 2 mL
